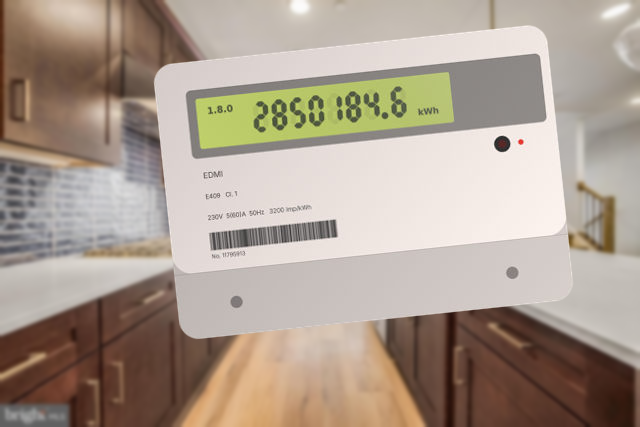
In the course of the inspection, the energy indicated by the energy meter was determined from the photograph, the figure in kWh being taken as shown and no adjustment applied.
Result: 2850184.6 kWh
